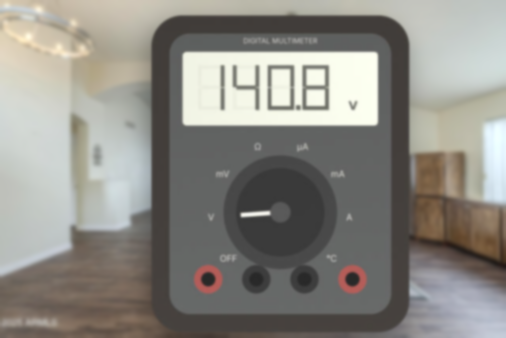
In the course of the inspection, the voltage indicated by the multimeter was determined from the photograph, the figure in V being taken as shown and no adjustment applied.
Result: 140.8 V
